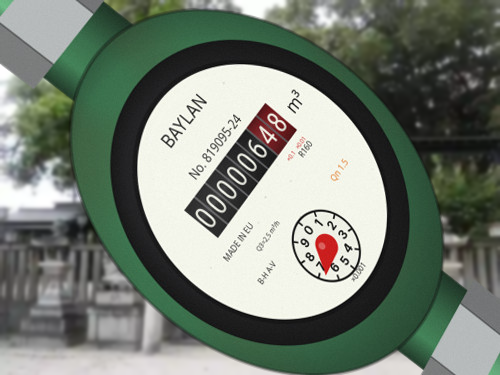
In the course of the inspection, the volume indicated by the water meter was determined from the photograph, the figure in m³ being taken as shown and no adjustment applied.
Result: 6.486 m³
